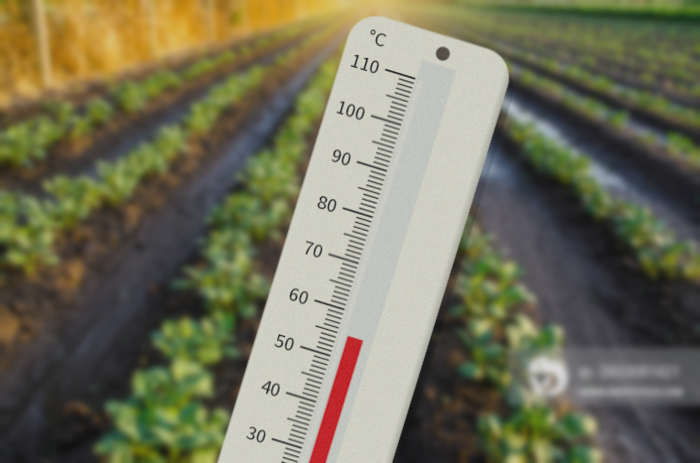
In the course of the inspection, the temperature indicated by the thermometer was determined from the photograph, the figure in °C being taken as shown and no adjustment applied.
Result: 55 °C
